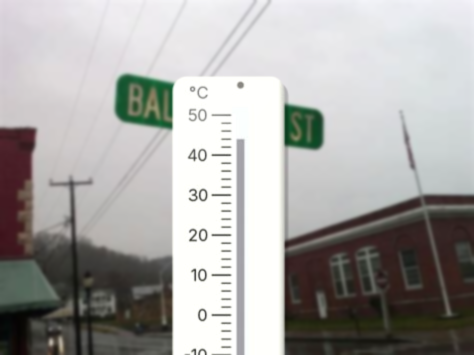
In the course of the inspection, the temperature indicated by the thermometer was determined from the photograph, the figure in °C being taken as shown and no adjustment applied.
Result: 44 °C
